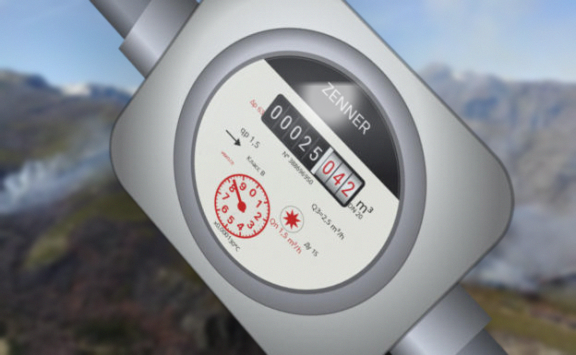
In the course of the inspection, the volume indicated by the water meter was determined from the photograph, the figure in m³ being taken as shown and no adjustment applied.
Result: 25.0428 m³
